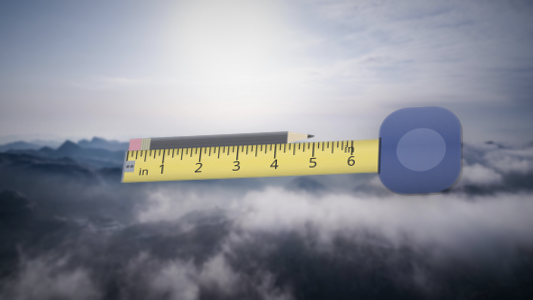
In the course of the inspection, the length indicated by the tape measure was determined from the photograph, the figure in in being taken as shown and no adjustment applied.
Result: 5 in
